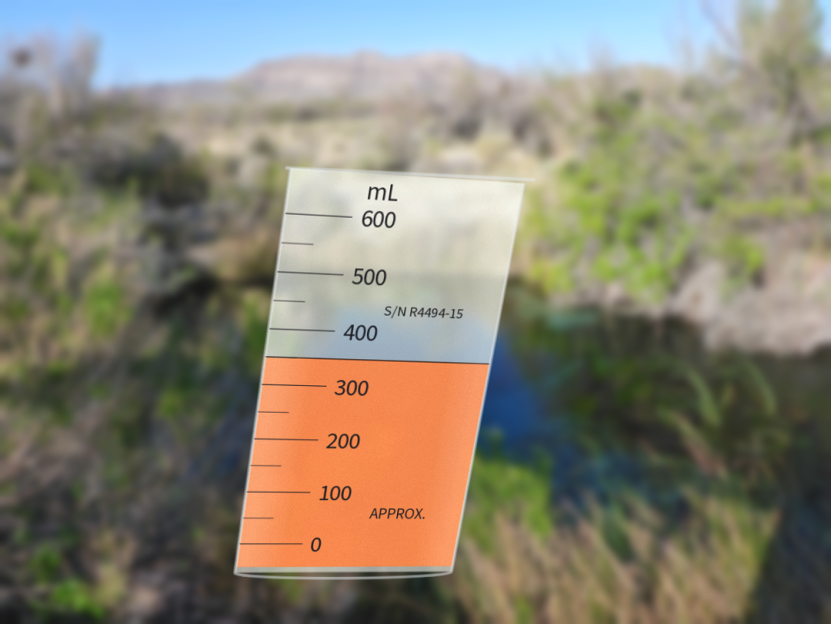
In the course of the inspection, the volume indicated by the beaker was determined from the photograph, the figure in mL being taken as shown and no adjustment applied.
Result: 350 mL
